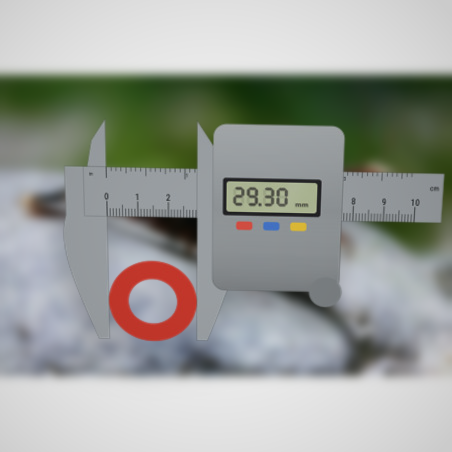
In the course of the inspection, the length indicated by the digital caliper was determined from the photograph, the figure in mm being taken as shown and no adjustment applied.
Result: 29.30 mm
